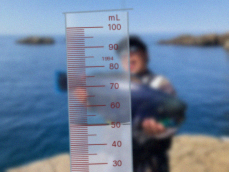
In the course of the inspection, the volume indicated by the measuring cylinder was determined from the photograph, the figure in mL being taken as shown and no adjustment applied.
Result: 50 mL
